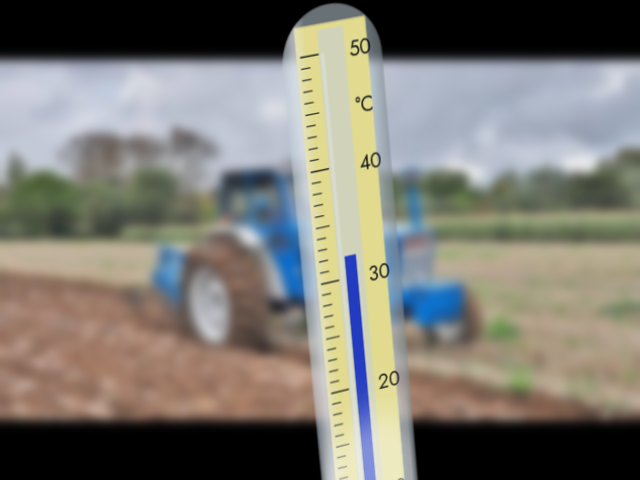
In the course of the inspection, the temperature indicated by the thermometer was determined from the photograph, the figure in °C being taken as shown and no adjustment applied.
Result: 32 °C
